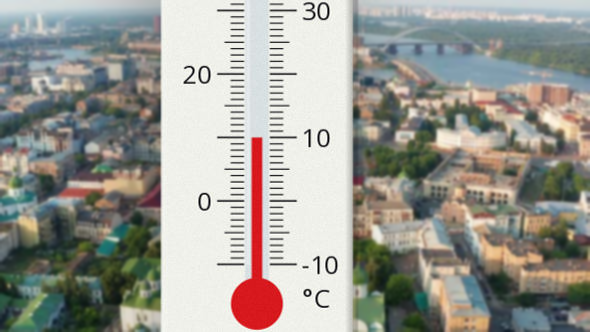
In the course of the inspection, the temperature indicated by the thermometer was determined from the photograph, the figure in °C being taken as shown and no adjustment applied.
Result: 10 °C
